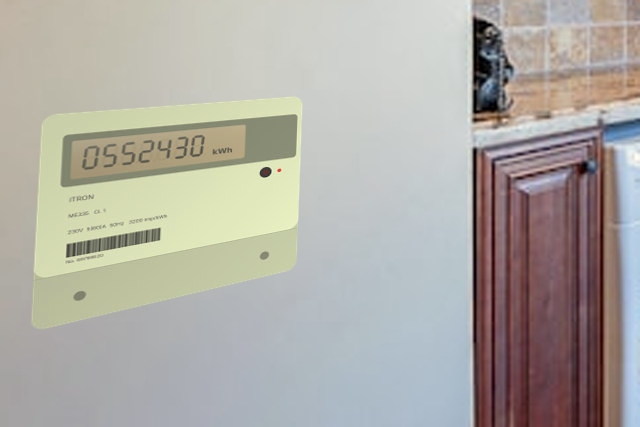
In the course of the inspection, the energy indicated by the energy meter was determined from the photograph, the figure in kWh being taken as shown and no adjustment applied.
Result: 552430 kWh
